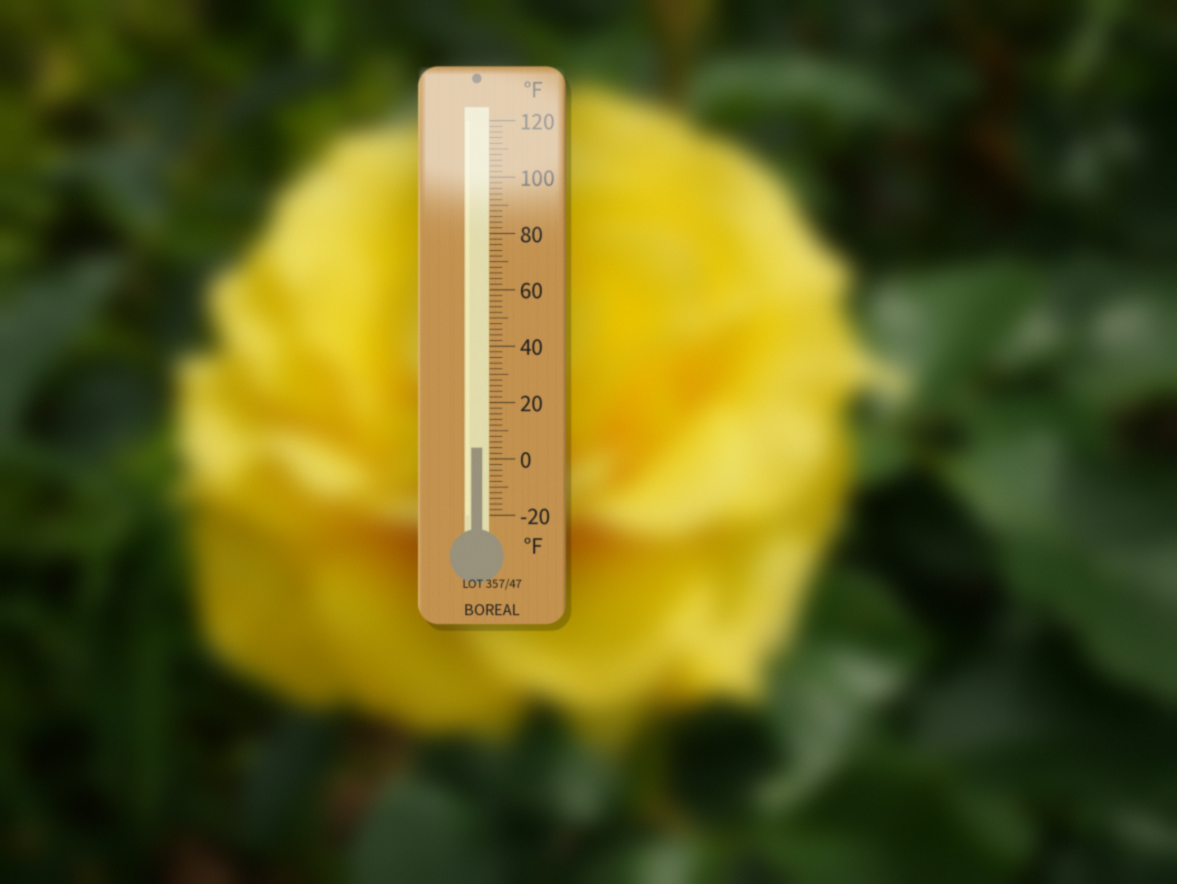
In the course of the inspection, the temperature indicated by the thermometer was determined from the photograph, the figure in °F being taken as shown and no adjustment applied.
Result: 4 °F
